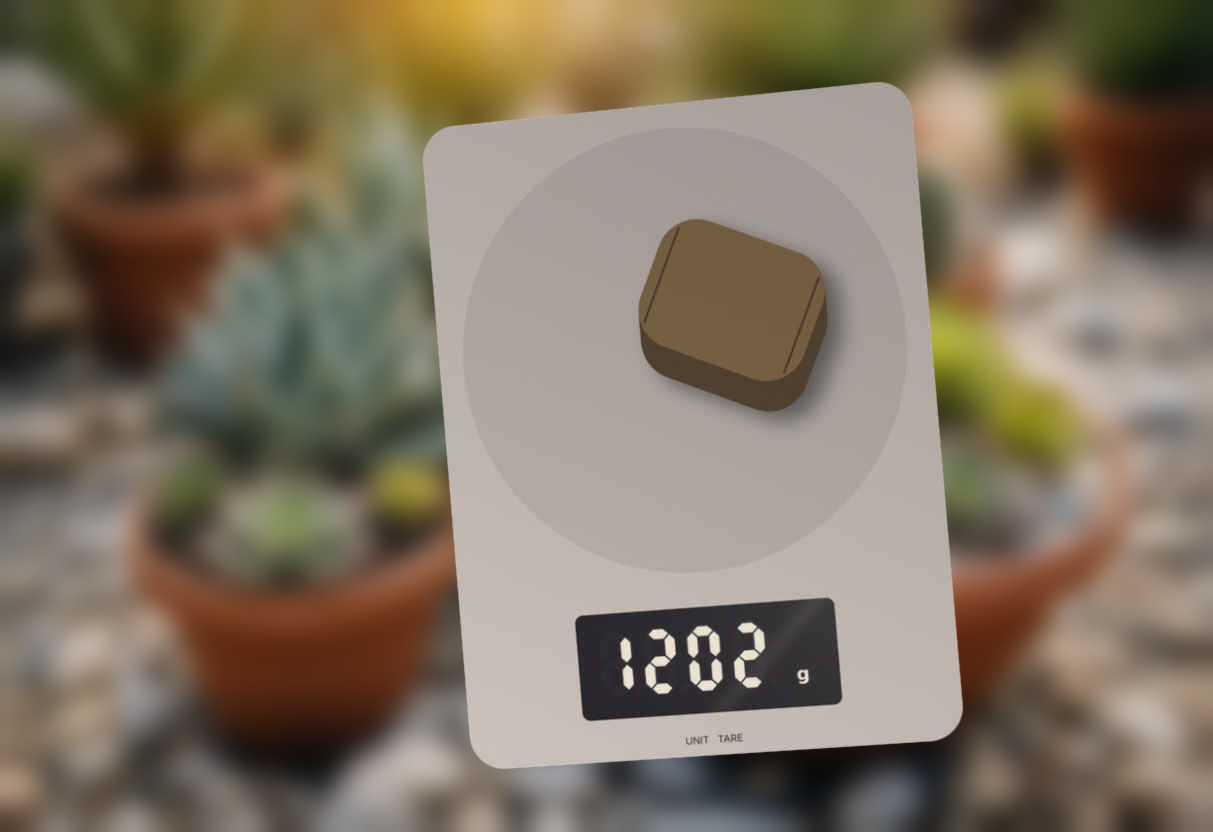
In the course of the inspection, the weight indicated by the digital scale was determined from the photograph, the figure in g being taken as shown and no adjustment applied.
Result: 1202 g
